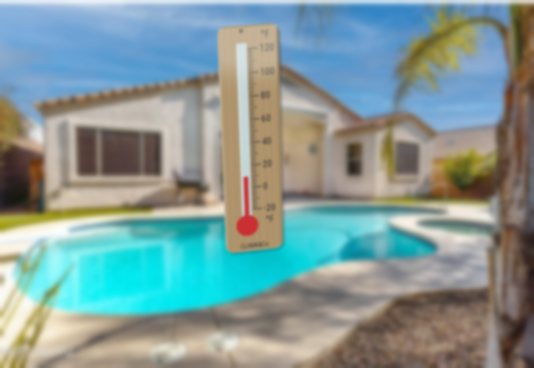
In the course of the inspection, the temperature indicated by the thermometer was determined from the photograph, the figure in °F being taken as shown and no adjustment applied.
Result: 10 °F
